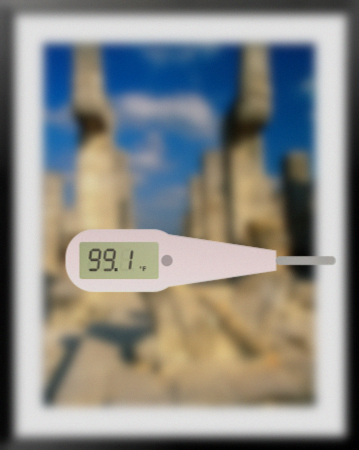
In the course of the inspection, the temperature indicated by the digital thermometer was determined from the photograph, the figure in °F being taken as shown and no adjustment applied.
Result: 99.1 °F
